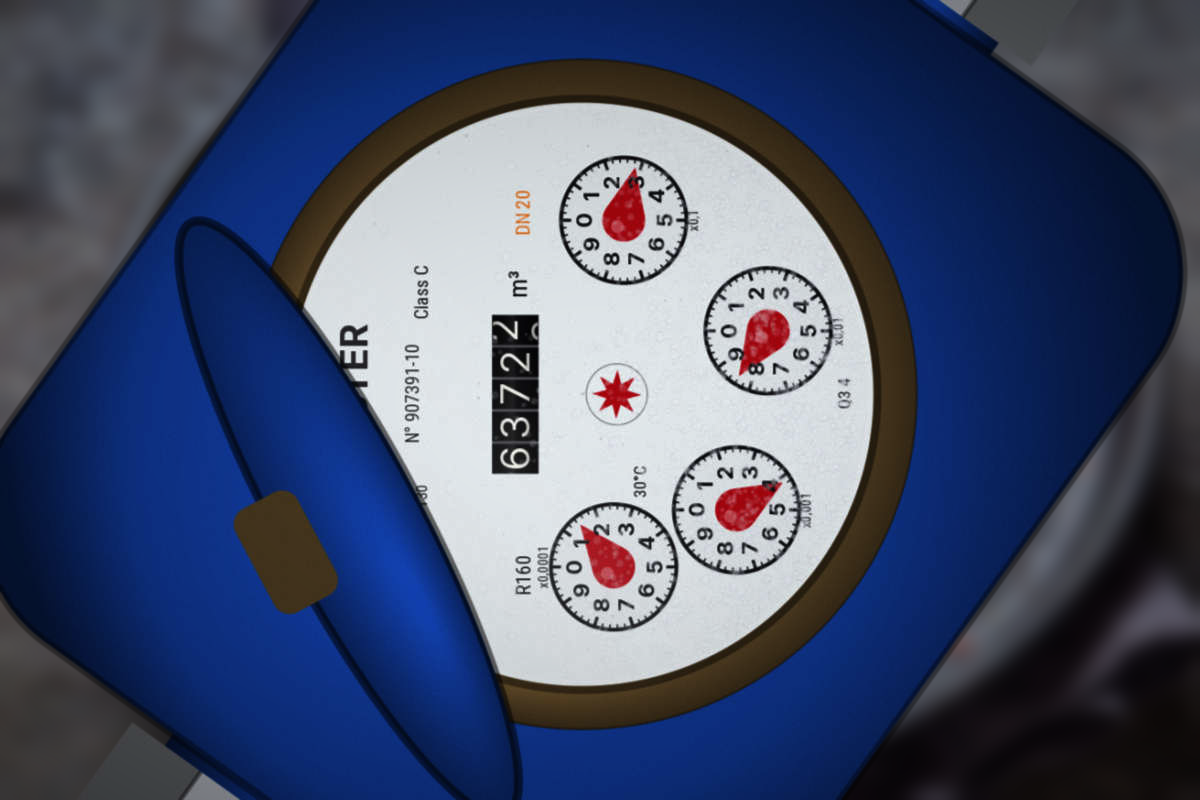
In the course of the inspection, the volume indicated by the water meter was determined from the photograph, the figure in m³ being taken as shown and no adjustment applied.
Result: 63722.2841 m³
